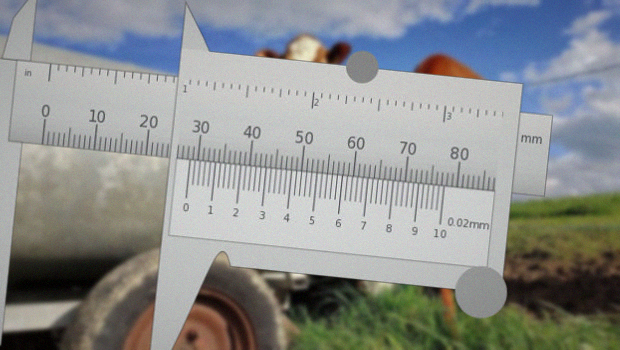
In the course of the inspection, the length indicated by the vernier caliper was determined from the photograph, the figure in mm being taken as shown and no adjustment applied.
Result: 28.5 mm
